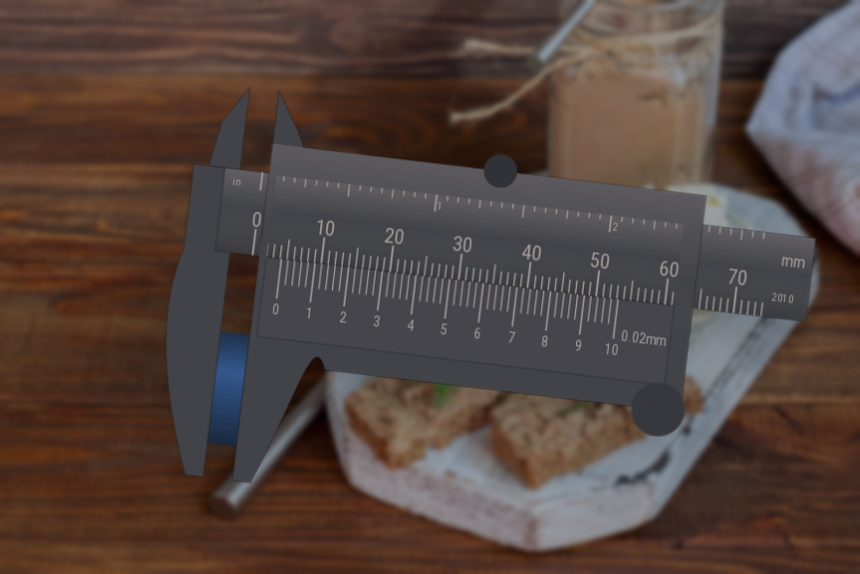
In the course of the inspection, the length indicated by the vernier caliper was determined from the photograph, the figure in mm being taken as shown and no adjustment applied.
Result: 4.2 mm
